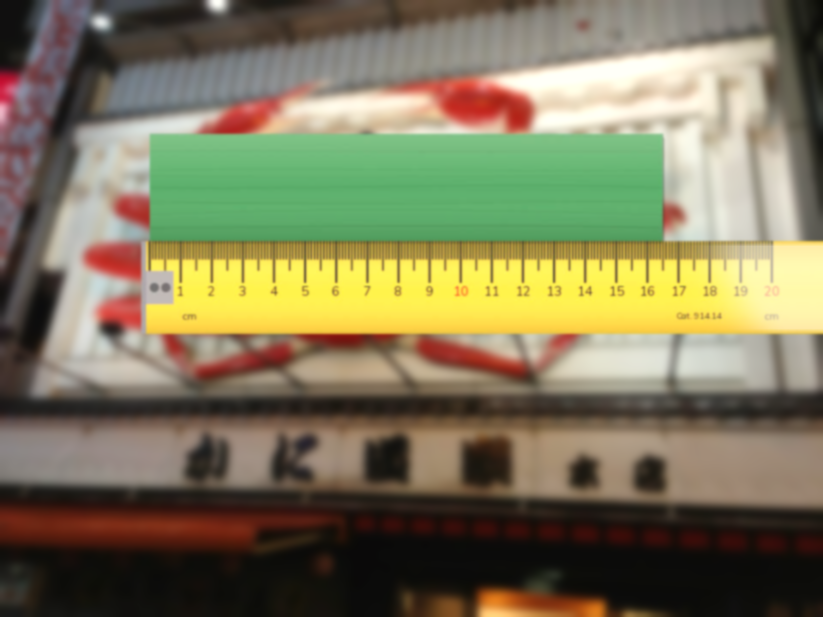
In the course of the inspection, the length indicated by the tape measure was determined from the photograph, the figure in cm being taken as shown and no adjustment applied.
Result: 16.5 cm
